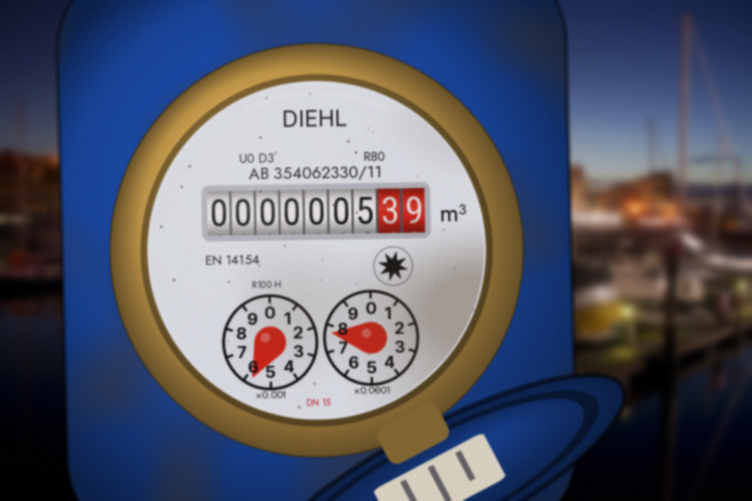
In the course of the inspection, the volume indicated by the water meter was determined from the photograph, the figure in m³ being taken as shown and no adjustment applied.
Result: 5.3957 m³
